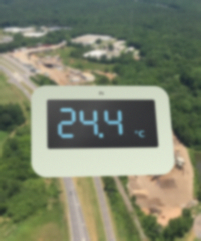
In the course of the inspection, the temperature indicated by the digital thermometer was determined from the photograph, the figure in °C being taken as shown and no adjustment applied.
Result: 24.4 °C
